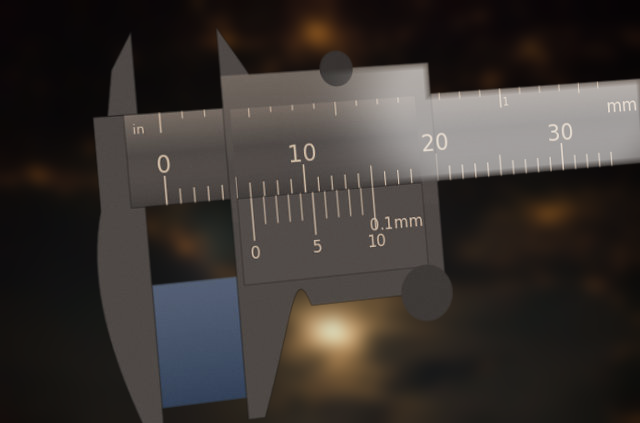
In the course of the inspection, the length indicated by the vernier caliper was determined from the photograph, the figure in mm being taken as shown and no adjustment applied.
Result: 6.0 mm
